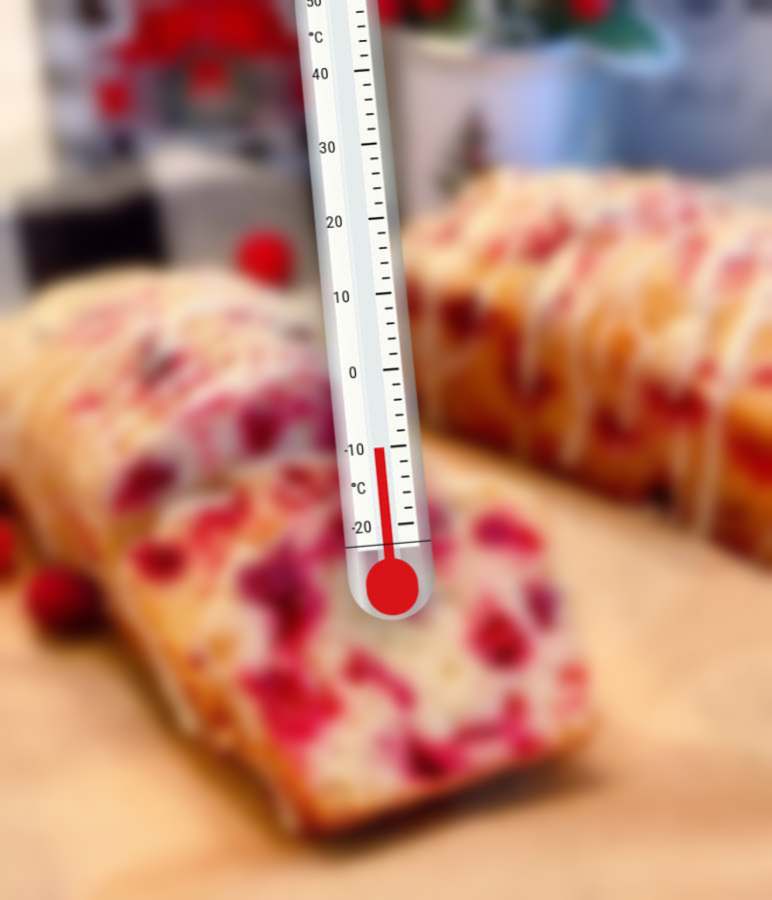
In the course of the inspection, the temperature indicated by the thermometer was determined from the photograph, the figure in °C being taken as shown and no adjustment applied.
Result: -10 °C
